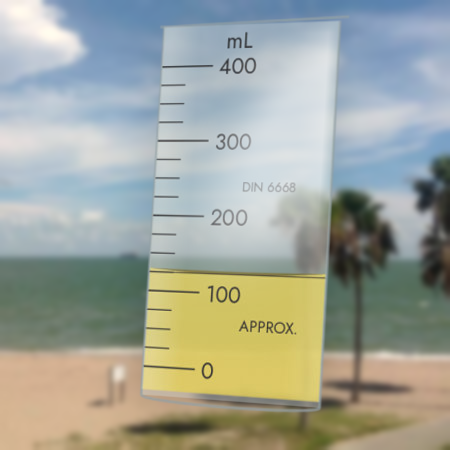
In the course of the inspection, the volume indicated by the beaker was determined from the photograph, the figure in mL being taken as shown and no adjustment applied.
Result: 125 mL
